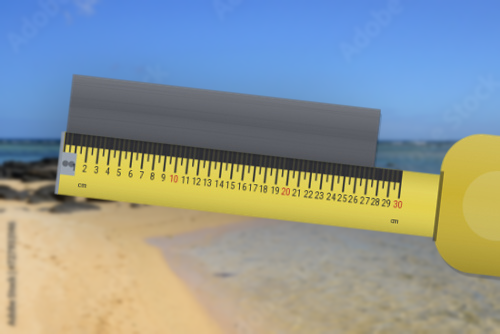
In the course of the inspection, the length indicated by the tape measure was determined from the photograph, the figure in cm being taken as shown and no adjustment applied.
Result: 27.5 cm
